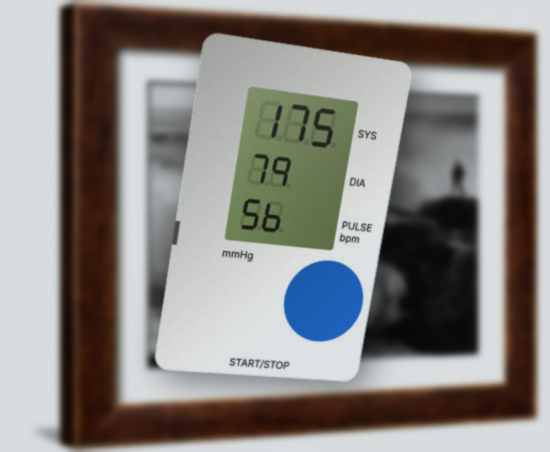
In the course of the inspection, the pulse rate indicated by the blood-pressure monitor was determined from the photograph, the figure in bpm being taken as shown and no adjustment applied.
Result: 56 bpm
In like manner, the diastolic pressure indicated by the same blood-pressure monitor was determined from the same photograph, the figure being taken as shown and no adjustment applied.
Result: 79 mmHg
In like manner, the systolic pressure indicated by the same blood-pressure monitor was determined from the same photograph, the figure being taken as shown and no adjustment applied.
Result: 175 mmHg
